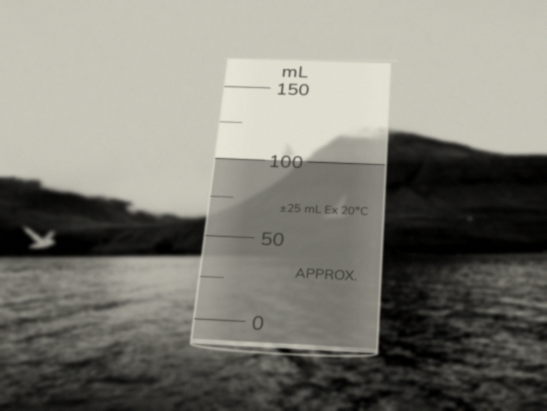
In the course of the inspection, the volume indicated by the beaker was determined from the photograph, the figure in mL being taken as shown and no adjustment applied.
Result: 100 mL
